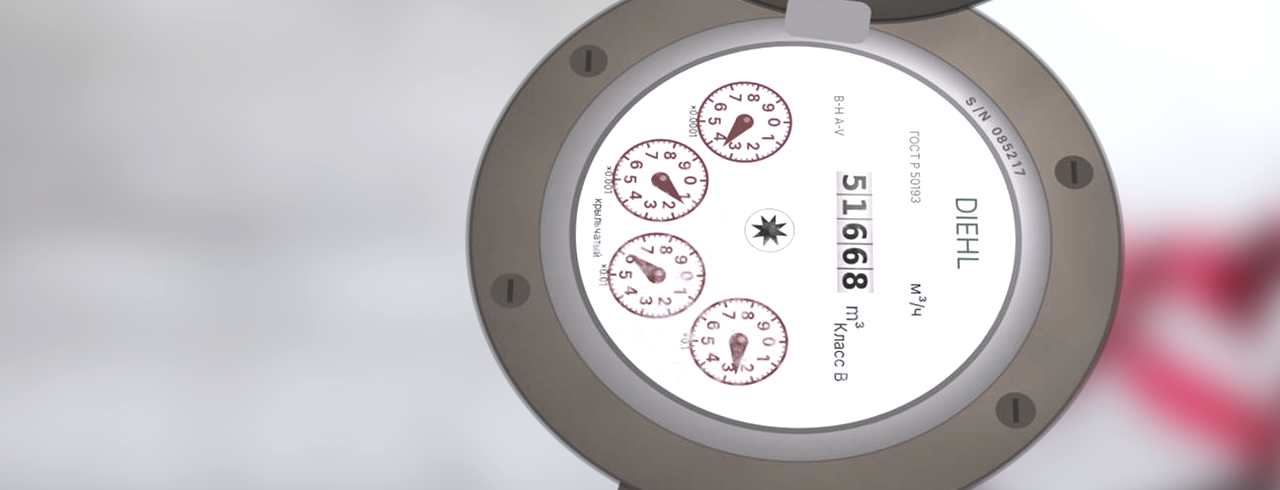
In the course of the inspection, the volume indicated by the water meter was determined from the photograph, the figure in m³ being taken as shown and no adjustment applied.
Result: 51668.2613 m³
